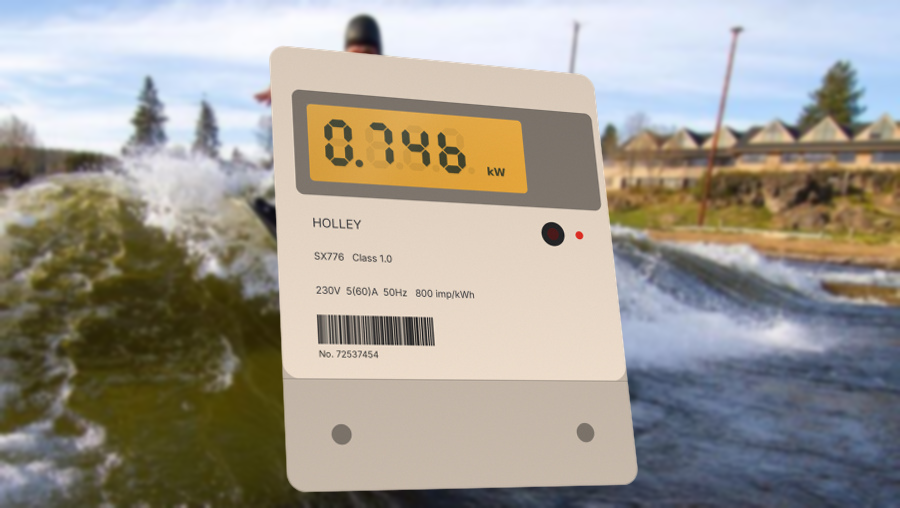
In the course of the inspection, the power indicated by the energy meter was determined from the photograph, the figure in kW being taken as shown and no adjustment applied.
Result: 0.746 kW
